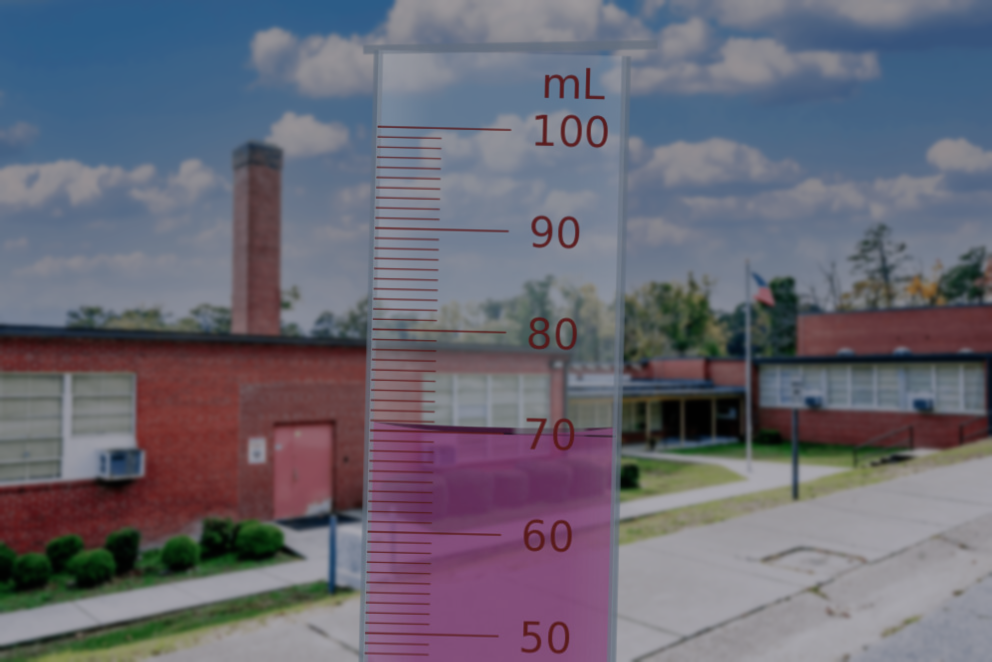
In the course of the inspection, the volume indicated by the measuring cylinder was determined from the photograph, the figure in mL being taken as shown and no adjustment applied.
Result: 70 mL
